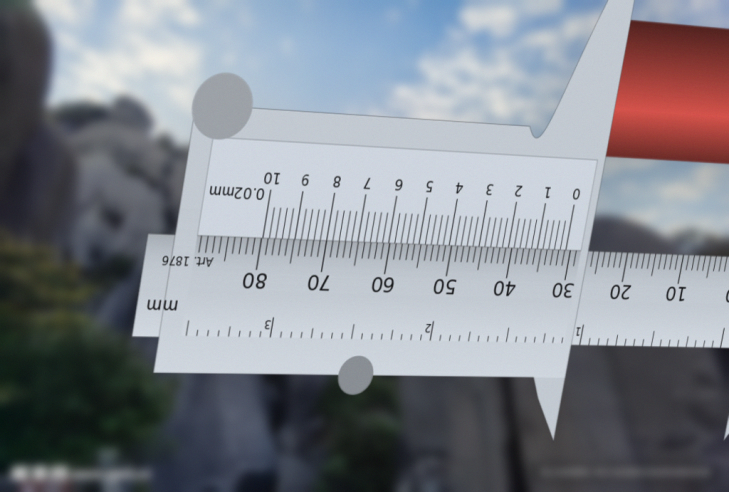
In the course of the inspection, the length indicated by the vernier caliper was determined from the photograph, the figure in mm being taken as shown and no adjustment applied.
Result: 30.8 mm
